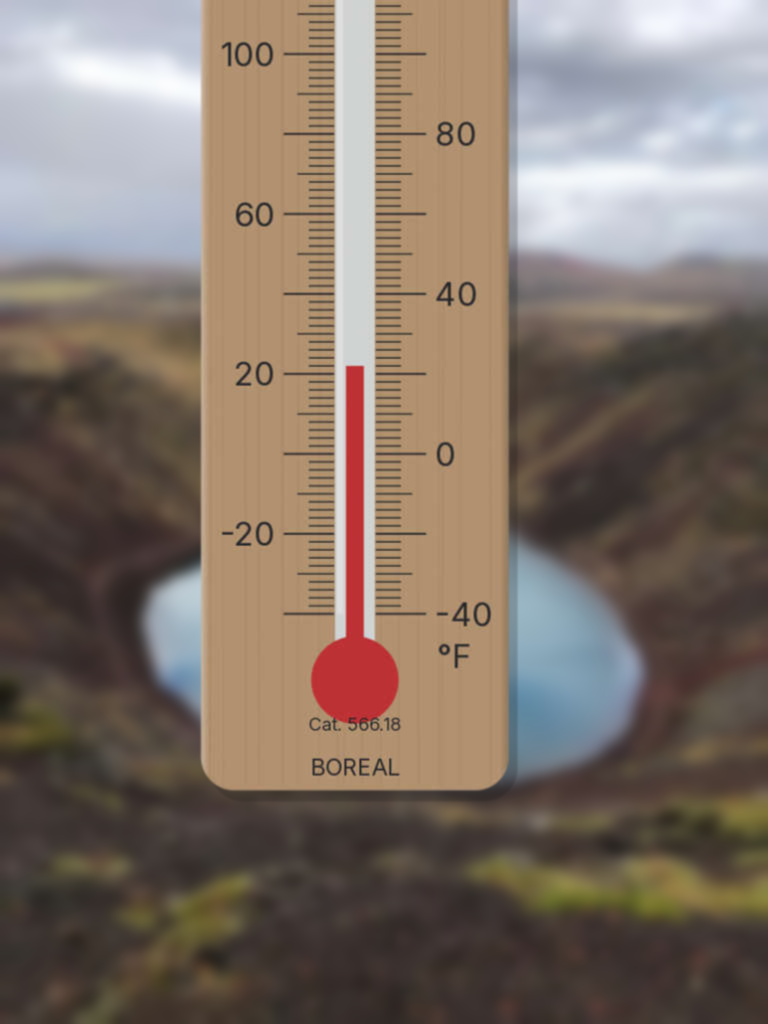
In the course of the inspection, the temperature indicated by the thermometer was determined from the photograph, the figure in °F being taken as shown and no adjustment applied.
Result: 22 °F
